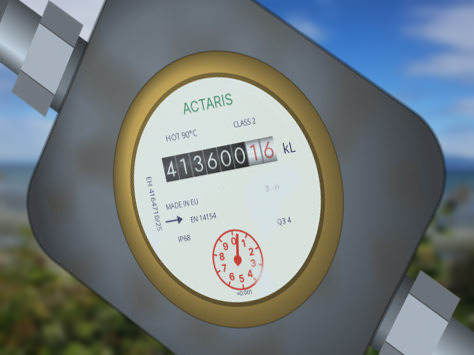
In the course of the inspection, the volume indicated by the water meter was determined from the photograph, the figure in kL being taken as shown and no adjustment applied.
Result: 413600.160 kL
